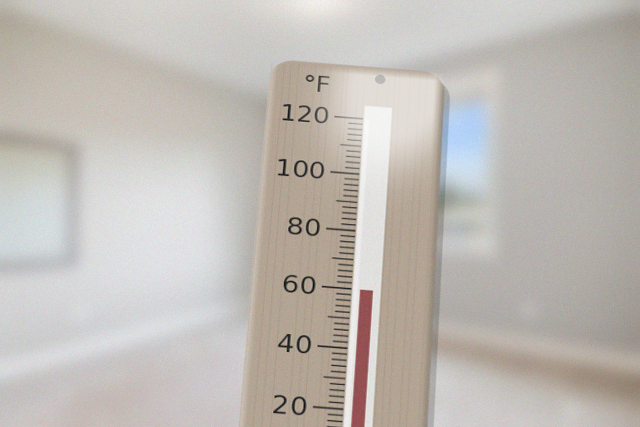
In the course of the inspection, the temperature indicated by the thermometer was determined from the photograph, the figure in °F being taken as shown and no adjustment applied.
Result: 60 °F
